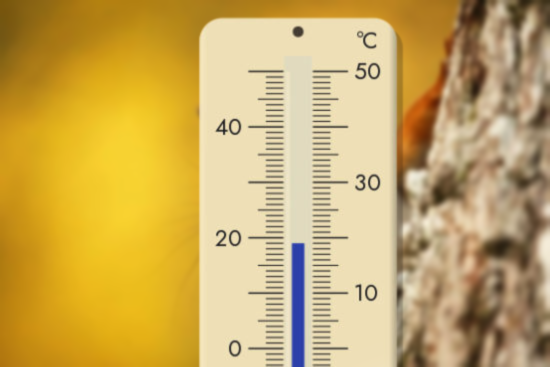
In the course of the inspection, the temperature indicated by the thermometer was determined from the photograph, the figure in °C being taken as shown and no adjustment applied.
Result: 19 °C
